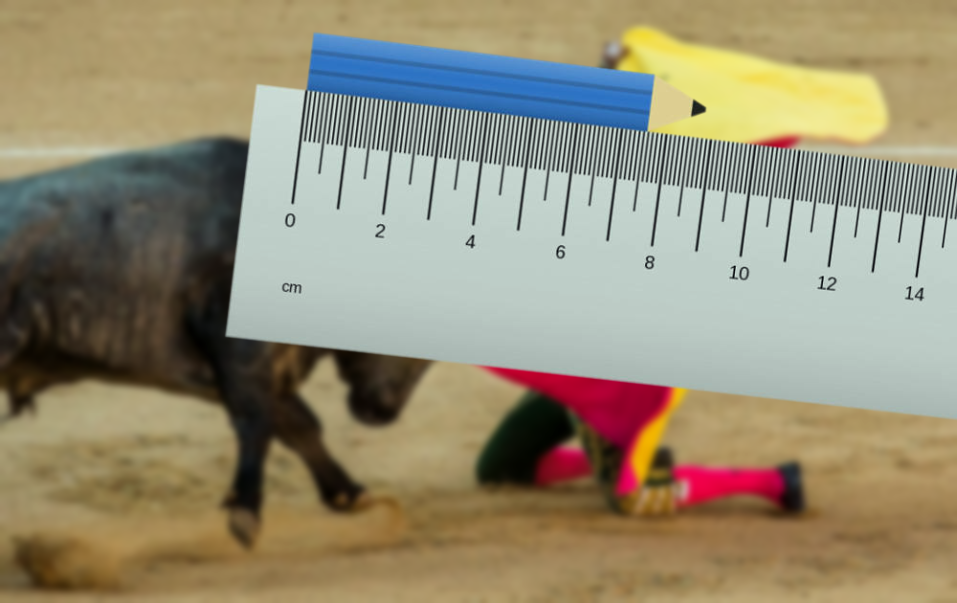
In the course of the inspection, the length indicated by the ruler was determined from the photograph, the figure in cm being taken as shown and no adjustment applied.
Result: 8.8 cm
